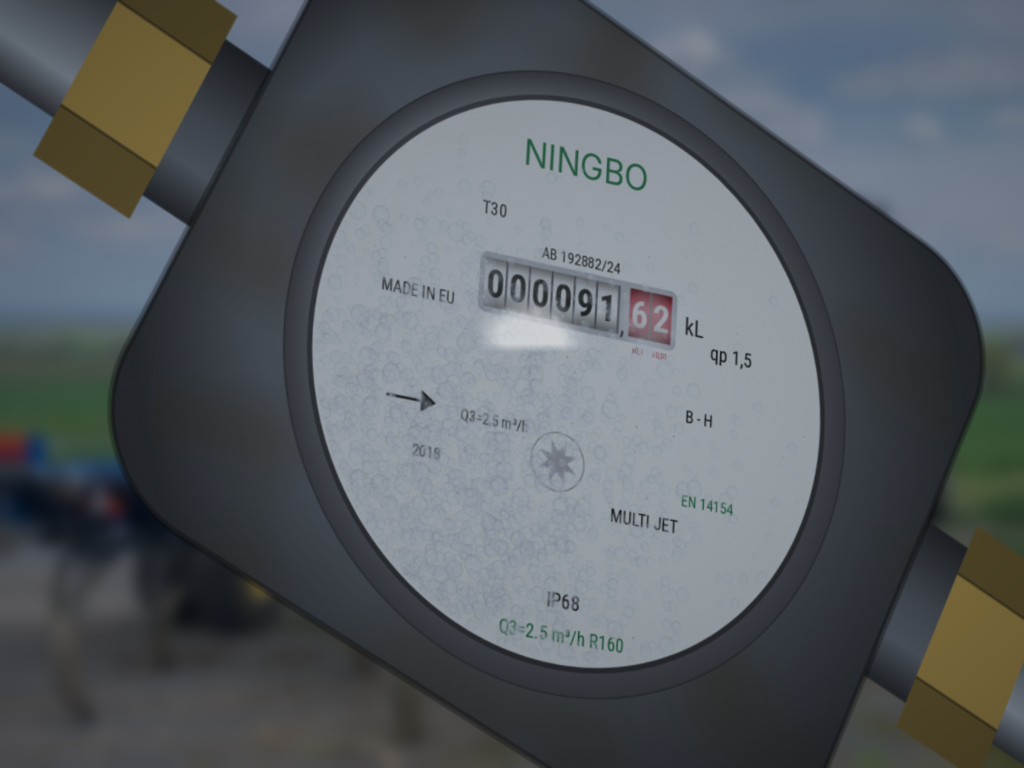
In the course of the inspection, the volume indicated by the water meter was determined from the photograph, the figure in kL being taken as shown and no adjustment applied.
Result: 91.62 kL
